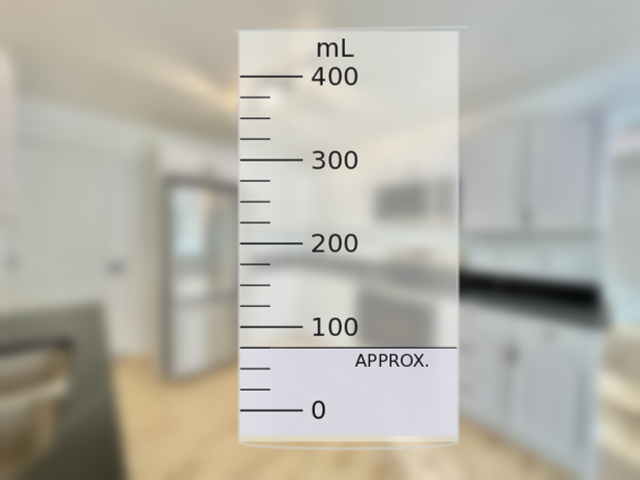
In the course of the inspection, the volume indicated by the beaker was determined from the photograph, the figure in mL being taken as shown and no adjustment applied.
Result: 75 mL
